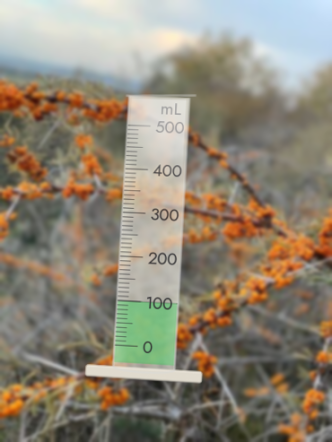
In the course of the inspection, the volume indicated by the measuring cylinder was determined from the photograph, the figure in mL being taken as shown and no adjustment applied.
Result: 100 mL
